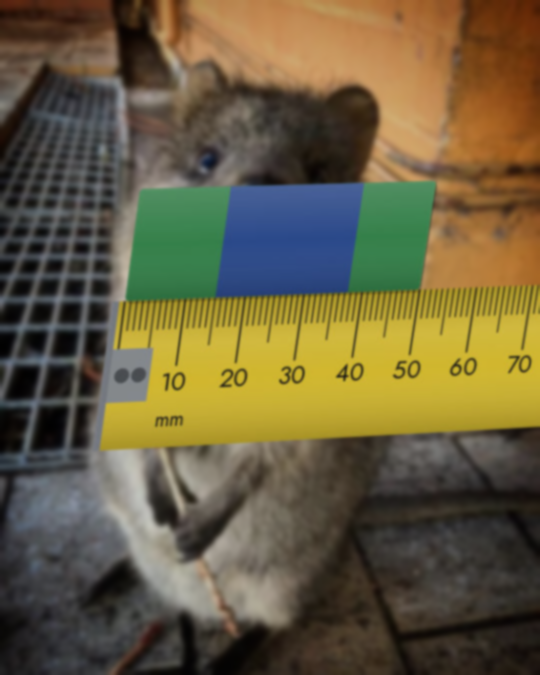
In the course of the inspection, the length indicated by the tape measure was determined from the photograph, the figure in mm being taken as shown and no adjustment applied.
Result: 50 mm
